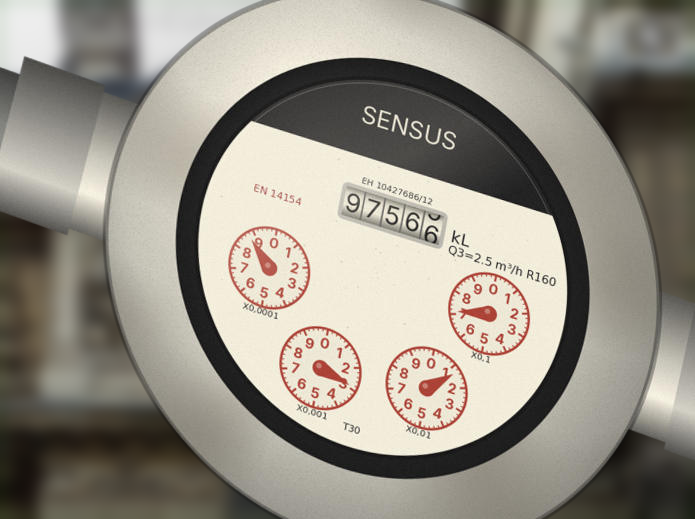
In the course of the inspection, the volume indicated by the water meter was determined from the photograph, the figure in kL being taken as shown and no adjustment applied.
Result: 97565.7128 kL
